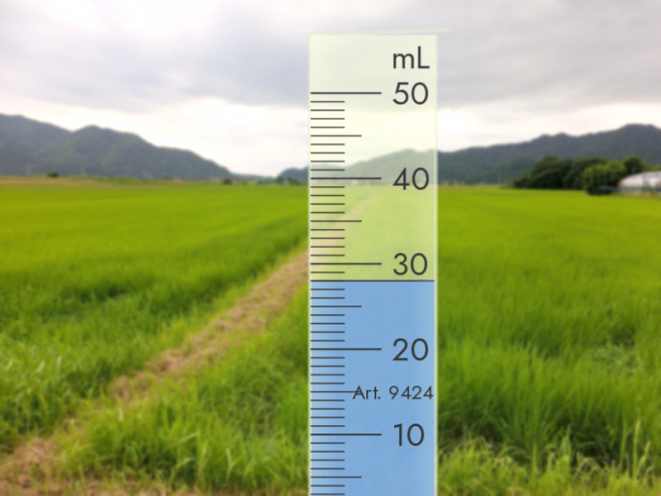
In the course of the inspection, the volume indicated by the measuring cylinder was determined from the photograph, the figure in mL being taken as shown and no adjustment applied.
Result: 28 mL
